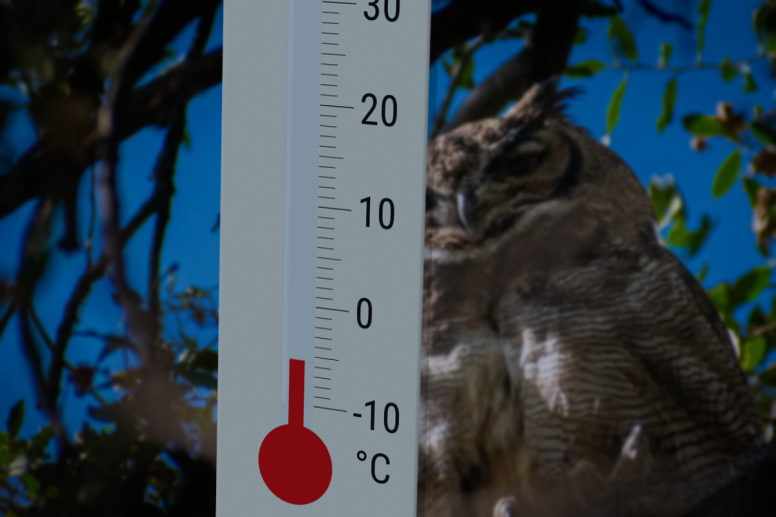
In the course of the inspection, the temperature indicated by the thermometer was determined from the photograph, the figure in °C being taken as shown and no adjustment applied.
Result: -5.5 °C
